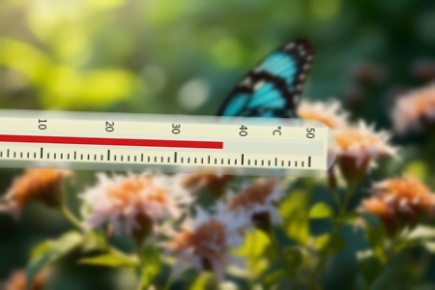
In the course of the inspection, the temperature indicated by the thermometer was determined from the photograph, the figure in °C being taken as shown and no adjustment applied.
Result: 37 °C
